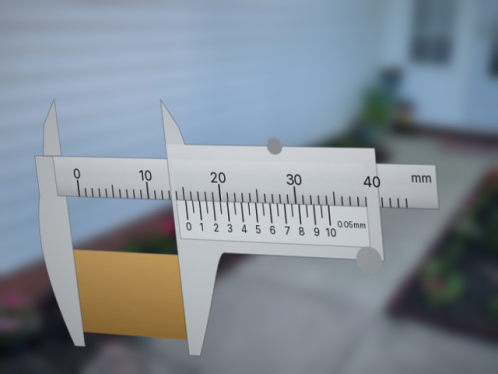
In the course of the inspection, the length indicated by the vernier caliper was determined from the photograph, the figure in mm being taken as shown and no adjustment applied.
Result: 15.2 mm
